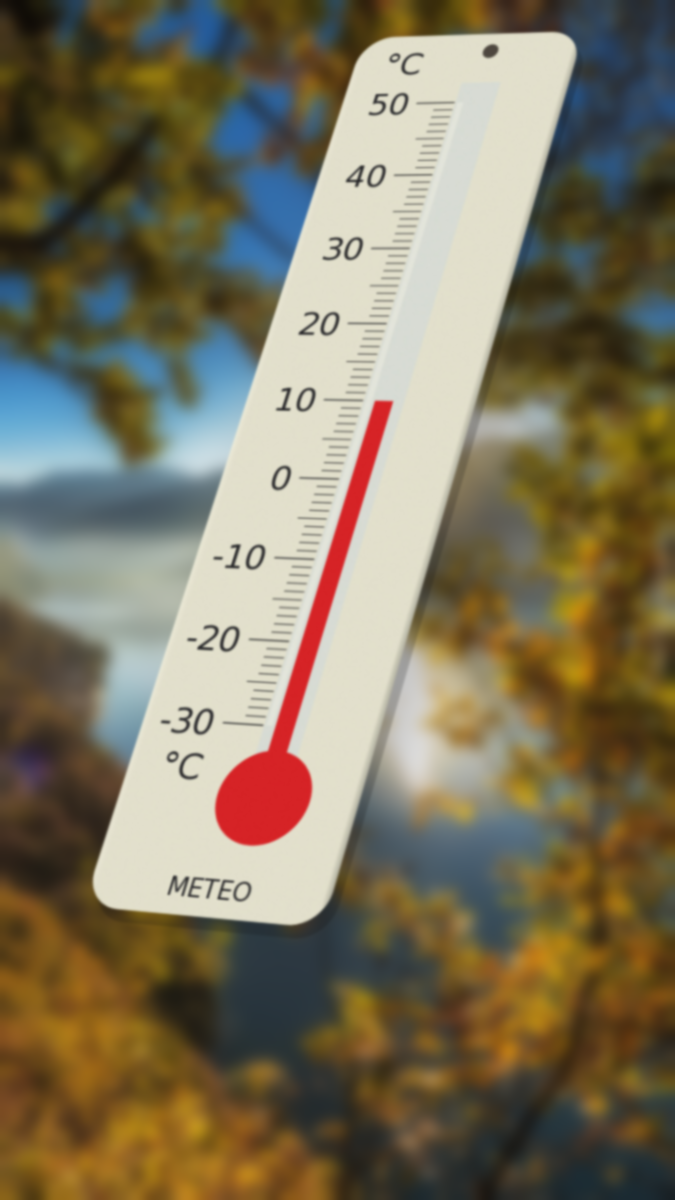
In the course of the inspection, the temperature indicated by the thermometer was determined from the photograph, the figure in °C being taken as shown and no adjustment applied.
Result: 10 °C
